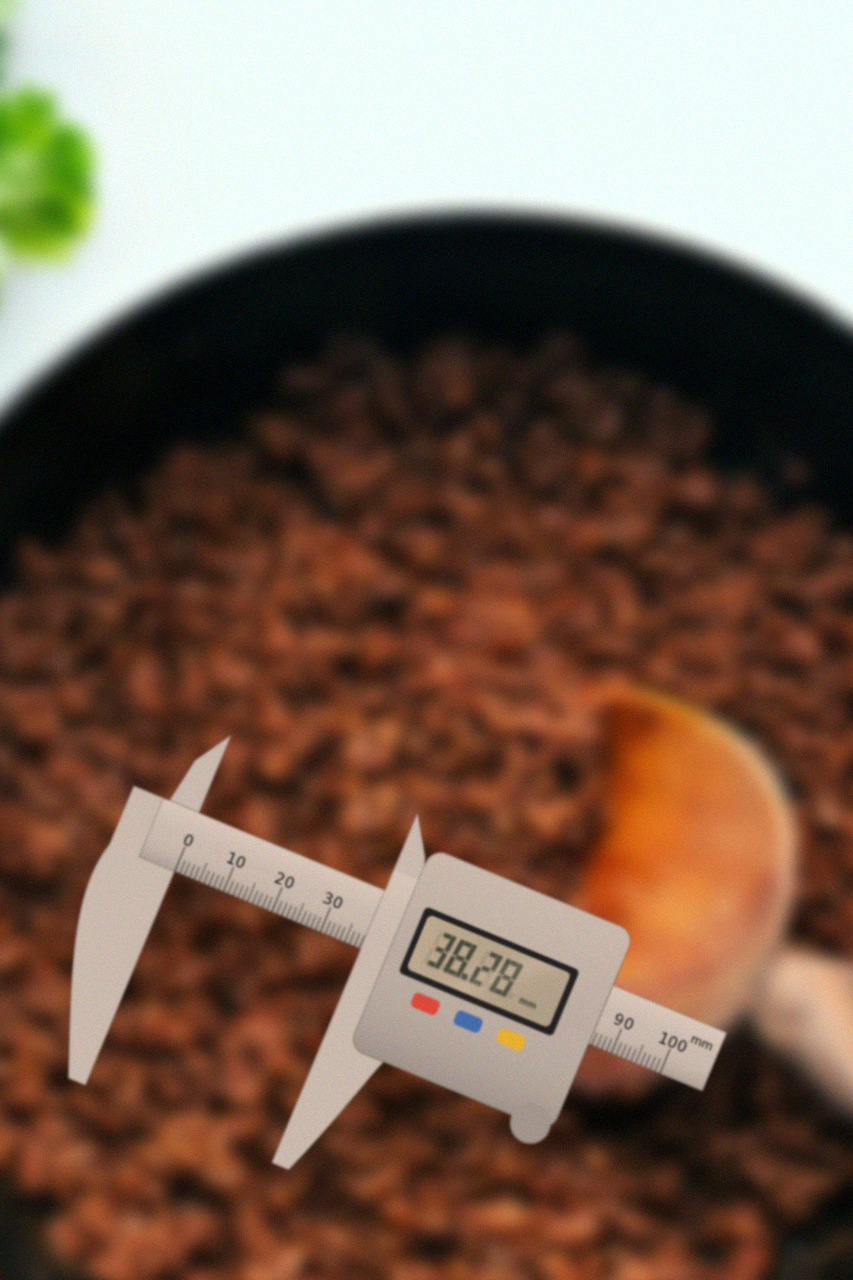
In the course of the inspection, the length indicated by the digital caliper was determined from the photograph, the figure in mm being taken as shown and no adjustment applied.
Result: 38.28 mm
